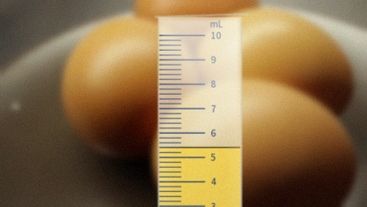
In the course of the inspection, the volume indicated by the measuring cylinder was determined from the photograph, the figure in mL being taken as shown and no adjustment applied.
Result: 5.4 mL
